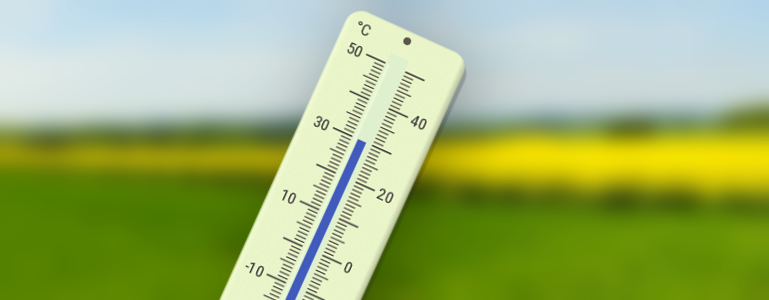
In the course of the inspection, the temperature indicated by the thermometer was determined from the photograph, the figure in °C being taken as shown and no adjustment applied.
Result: 30 °C
